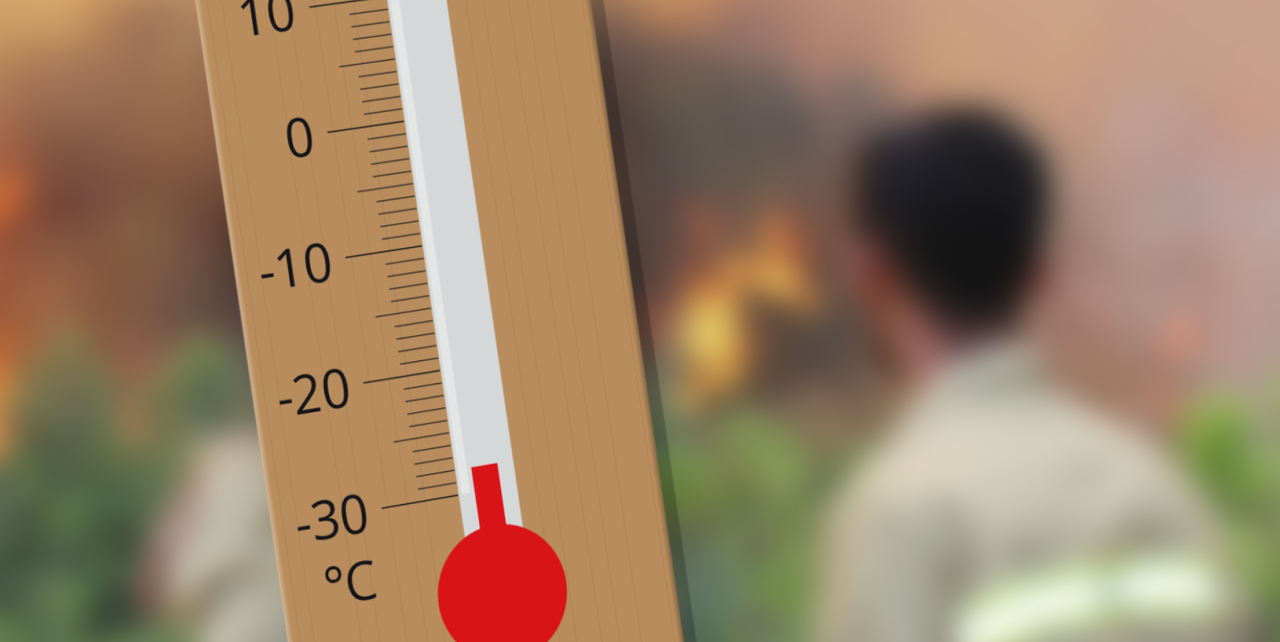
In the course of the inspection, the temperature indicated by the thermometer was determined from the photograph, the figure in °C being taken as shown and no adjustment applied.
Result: -28 °C
